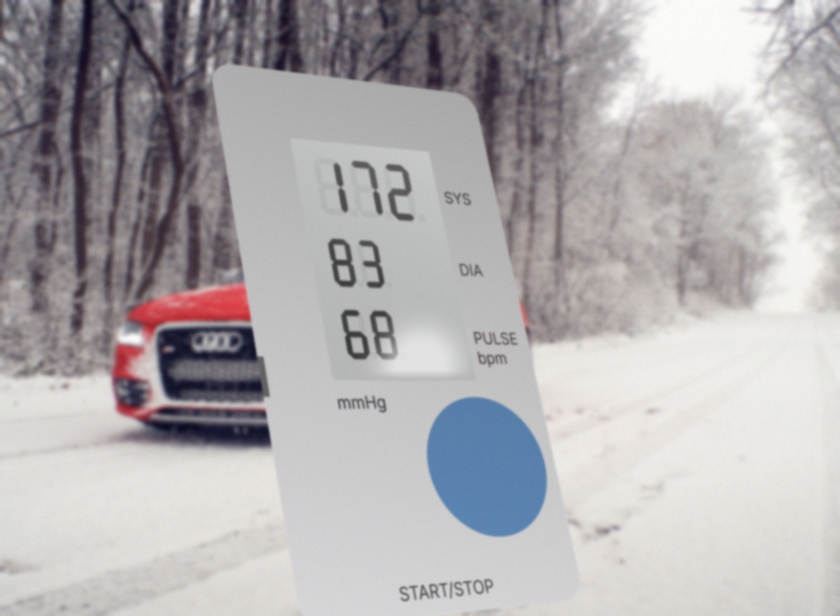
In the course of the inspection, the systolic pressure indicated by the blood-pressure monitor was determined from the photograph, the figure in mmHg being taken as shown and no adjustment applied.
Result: 172 mmHg
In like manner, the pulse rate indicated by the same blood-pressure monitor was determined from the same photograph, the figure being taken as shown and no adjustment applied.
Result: 68 bpm
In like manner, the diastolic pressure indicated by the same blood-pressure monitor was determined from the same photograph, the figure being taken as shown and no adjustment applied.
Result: 83 mmHg
